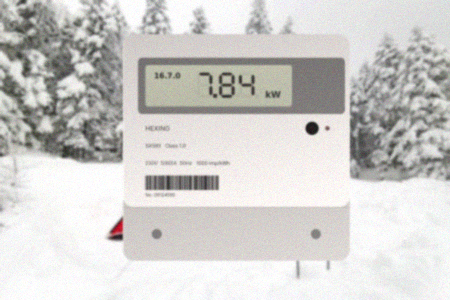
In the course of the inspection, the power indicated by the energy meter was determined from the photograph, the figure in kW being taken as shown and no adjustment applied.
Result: 7.84 kW
